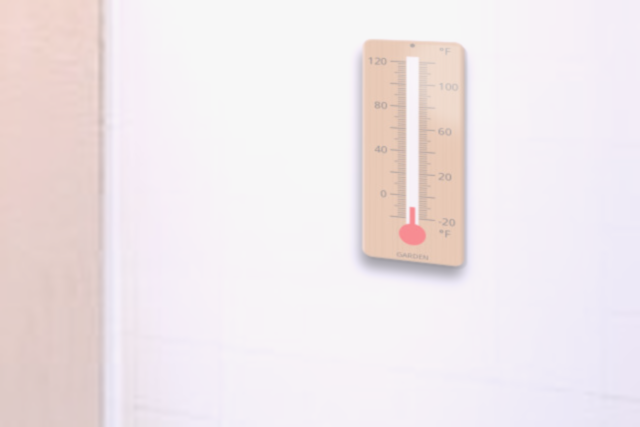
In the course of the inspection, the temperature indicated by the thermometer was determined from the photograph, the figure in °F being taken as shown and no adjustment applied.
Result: -10 °F
